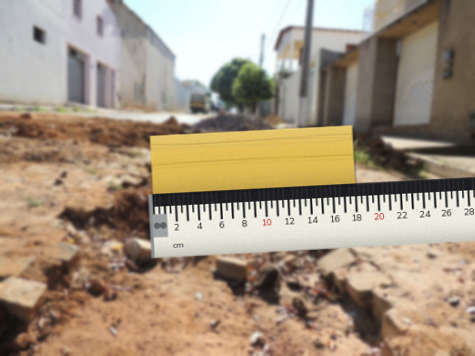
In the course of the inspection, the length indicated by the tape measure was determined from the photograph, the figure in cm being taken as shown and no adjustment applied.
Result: 18 cm
